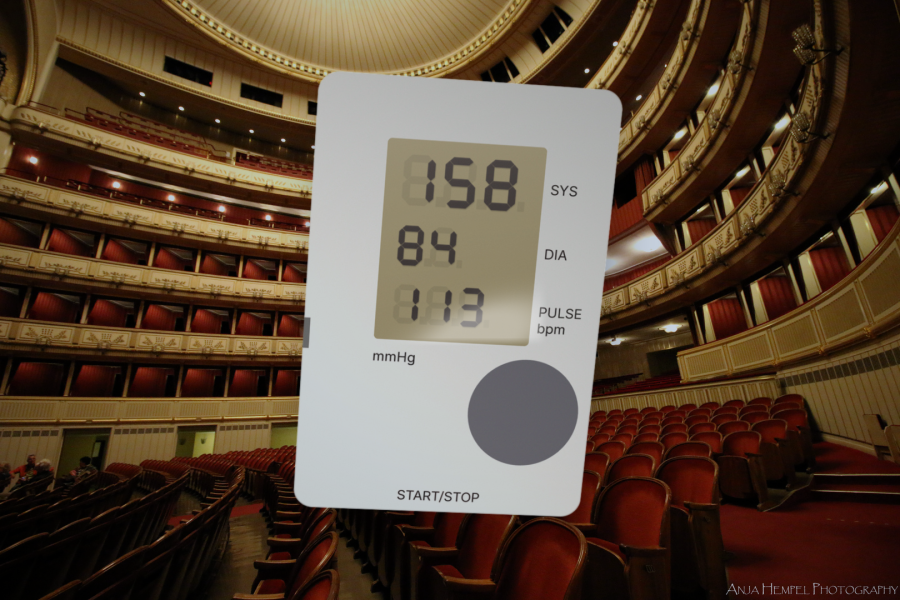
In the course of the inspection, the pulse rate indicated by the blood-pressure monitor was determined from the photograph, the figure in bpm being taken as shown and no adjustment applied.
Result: 113 bpm
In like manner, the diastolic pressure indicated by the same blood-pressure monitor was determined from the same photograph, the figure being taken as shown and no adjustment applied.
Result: 84 mmHg
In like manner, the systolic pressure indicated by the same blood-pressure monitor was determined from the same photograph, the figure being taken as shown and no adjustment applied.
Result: 158 mmHg
